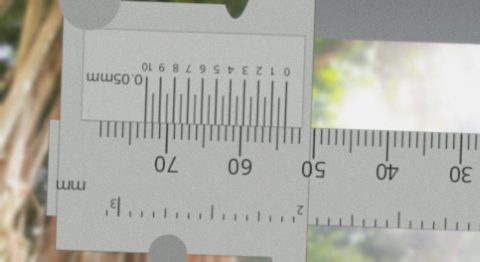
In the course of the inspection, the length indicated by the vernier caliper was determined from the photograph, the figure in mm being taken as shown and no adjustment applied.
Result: 54.0 mm
